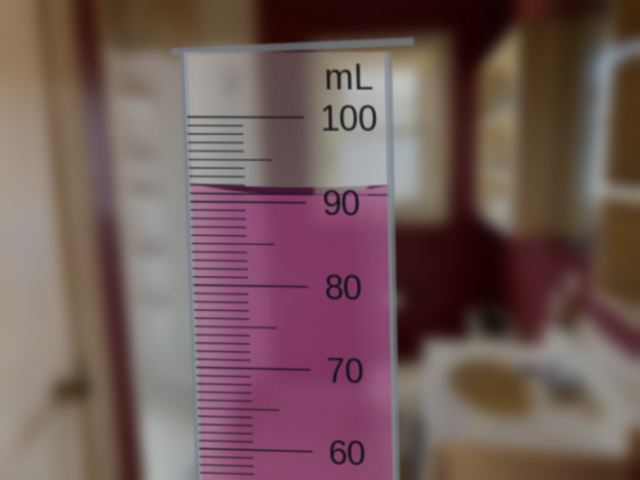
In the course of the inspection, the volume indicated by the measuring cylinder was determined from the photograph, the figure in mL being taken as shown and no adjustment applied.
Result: 91 mL
